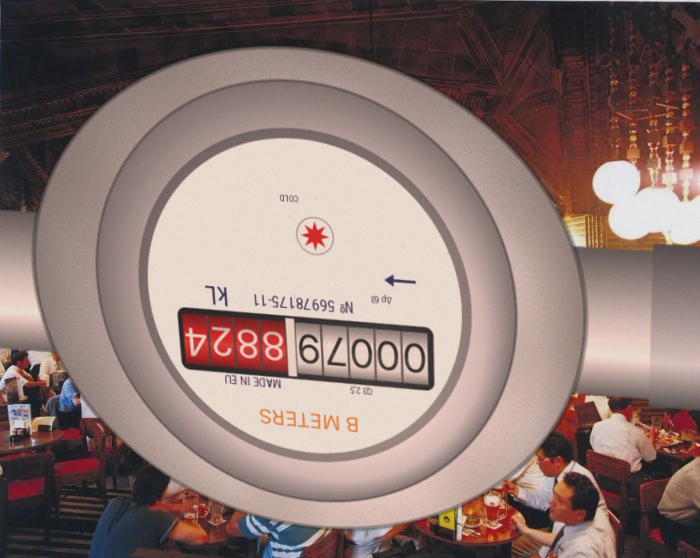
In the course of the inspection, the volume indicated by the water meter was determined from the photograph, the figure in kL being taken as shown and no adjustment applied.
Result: 79.8824 kL
